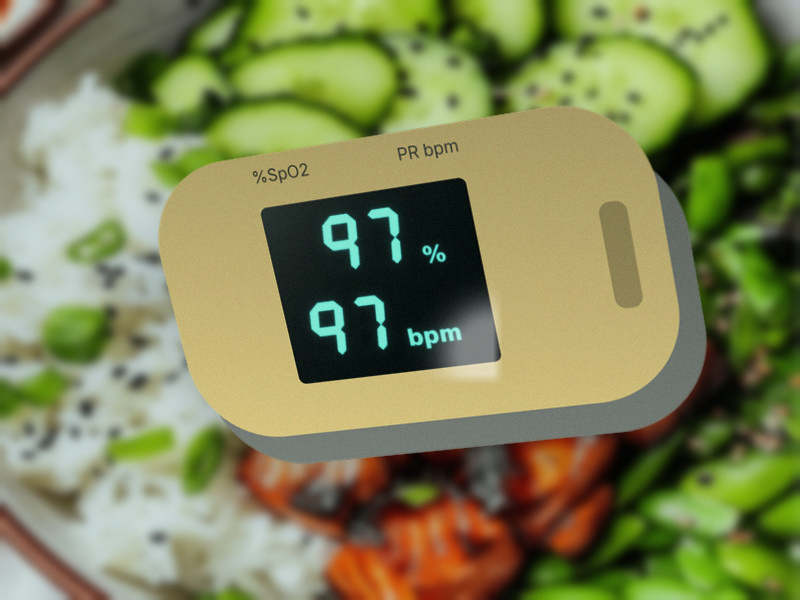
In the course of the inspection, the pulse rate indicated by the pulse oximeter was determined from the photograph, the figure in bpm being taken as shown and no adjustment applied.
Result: 97 bpm
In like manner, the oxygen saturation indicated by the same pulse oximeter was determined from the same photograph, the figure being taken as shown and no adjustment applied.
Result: 97 %
